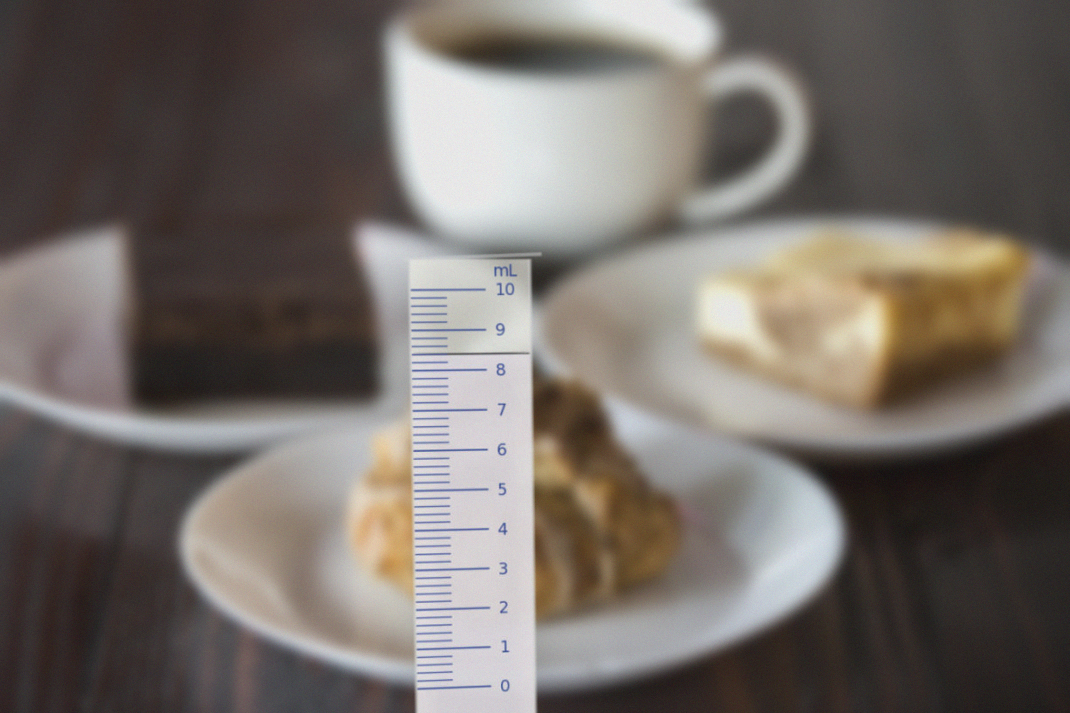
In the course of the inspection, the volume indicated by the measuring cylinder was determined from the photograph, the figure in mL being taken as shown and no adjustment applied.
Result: 8.4 mL
